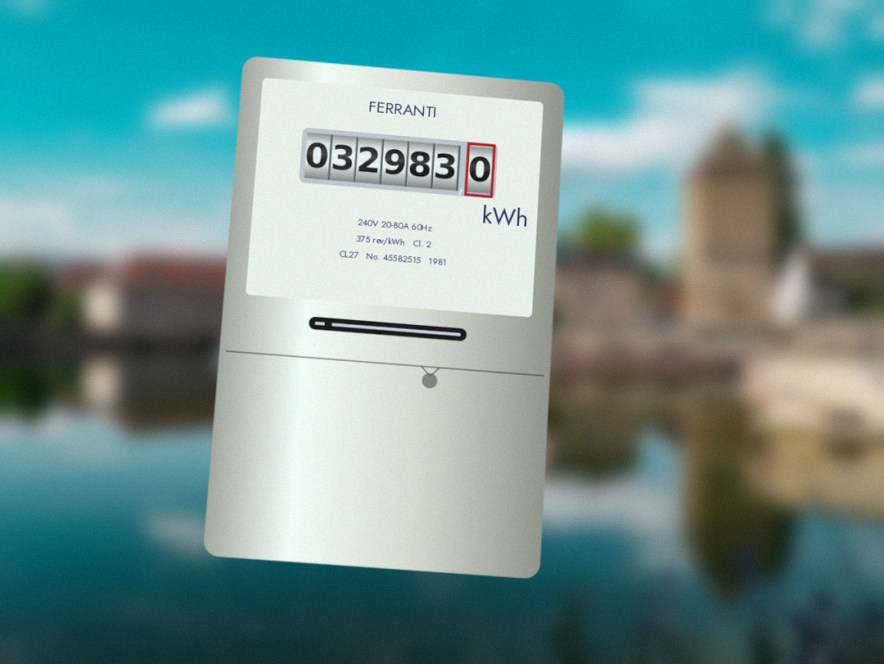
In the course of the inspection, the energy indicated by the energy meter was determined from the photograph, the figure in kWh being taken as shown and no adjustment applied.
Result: 32983.0 kWh
